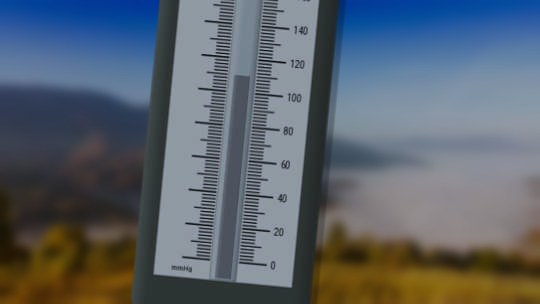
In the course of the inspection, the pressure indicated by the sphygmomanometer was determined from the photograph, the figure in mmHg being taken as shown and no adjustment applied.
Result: 110 mmHg
